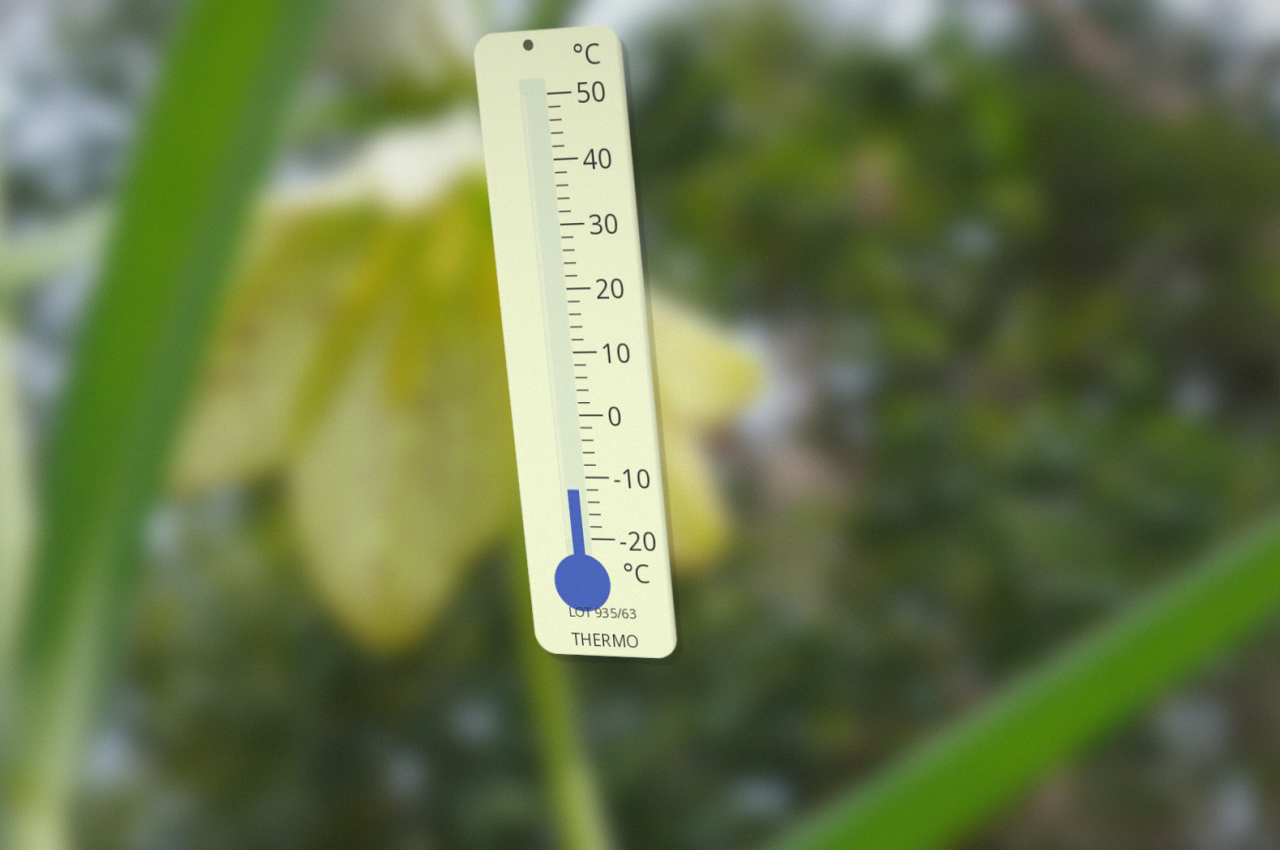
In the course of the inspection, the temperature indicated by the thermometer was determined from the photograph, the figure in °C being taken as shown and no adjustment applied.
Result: -12 °C
